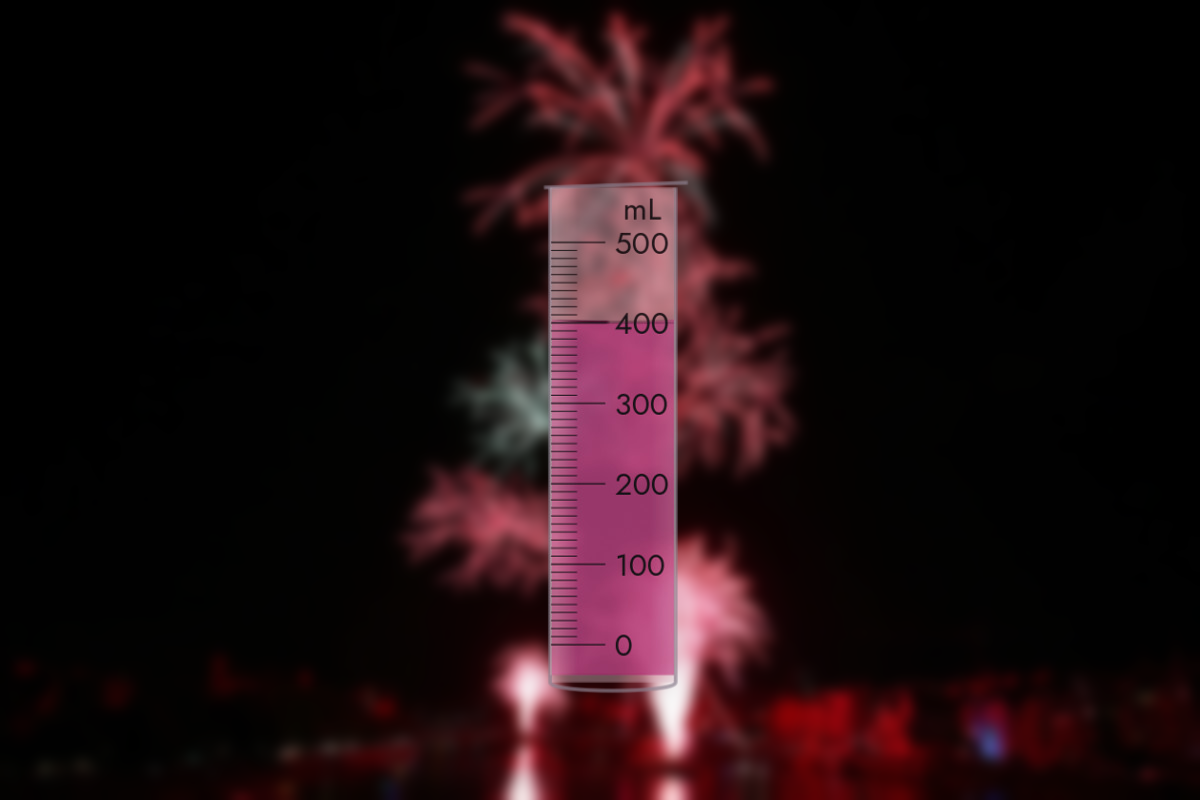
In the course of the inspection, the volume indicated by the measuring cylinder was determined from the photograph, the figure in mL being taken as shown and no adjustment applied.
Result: 400 mL
